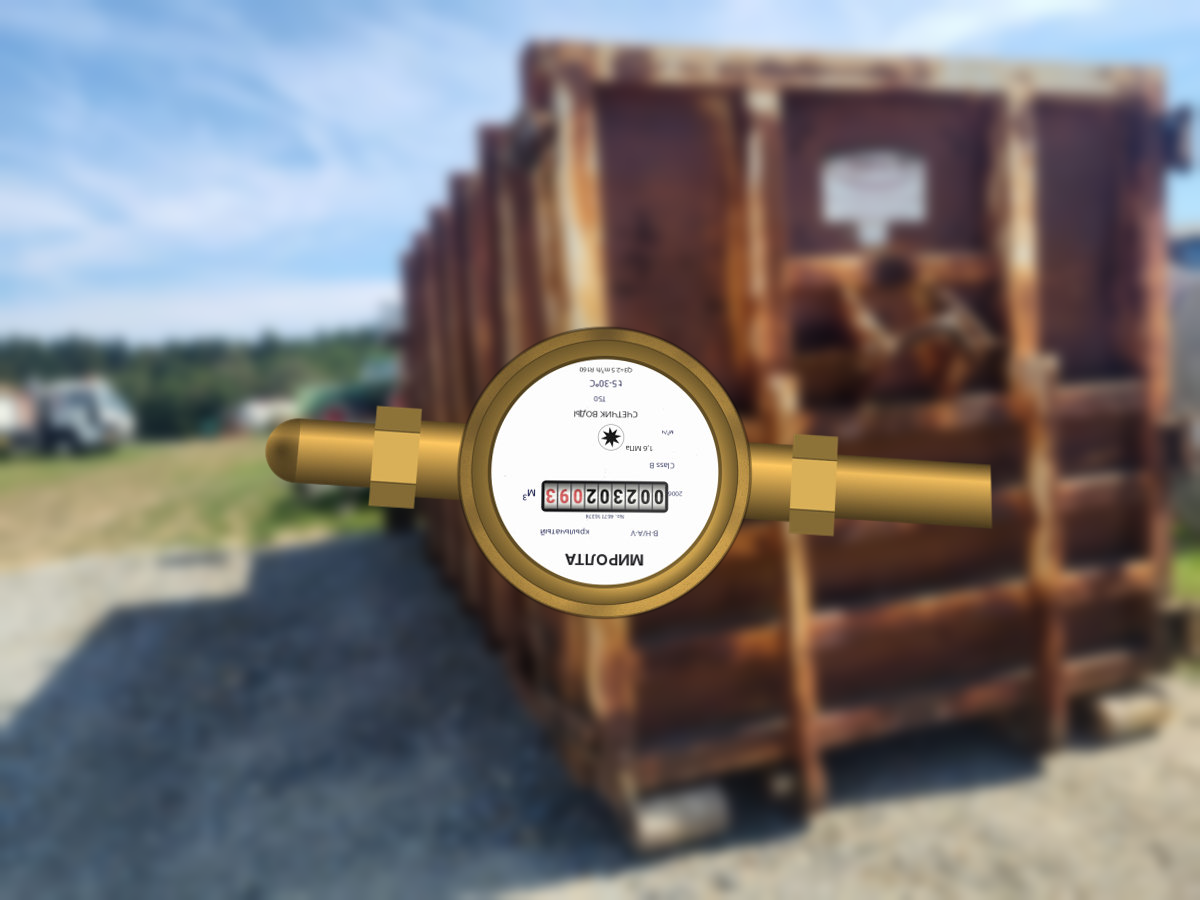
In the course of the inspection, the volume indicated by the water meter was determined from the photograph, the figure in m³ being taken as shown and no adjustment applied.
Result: 2302.093 m³
